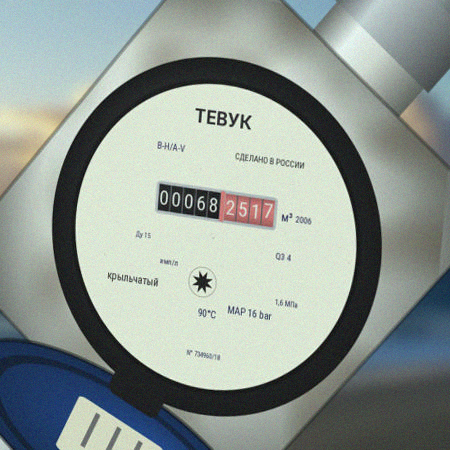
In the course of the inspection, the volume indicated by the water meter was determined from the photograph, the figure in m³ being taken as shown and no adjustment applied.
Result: 68.2517 m³
